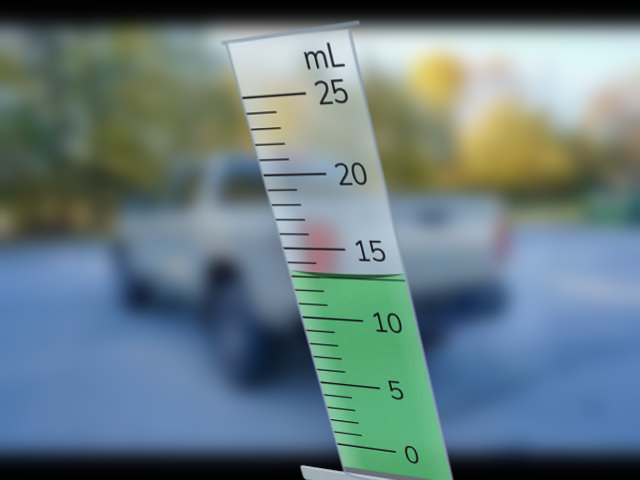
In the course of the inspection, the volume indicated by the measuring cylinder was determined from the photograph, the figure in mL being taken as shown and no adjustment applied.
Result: 13 mL
